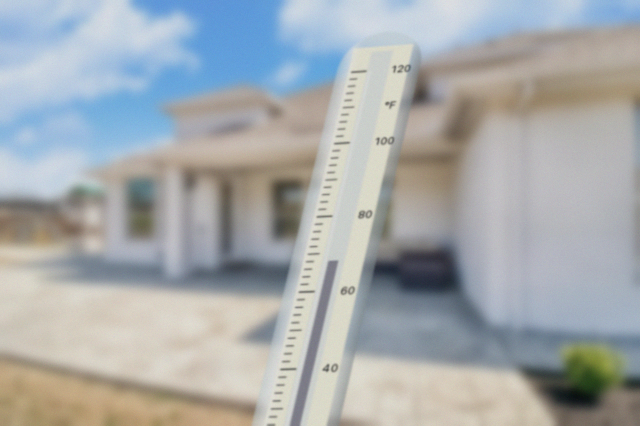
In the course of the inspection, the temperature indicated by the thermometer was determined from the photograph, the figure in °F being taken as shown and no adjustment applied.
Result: 68 °F
